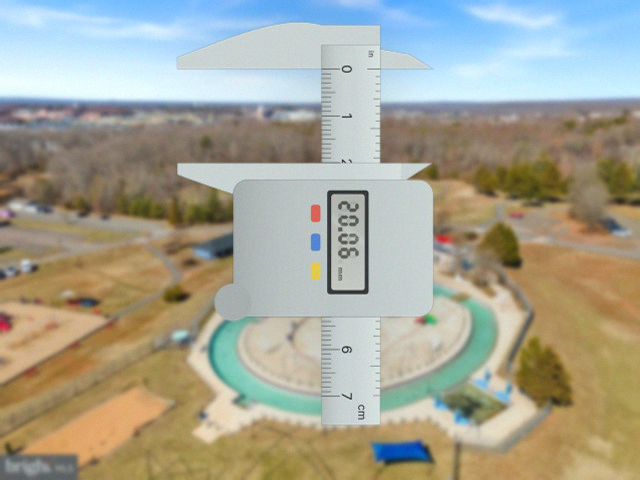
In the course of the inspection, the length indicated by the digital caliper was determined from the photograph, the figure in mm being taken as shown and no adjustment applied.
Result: 20.06 mm
